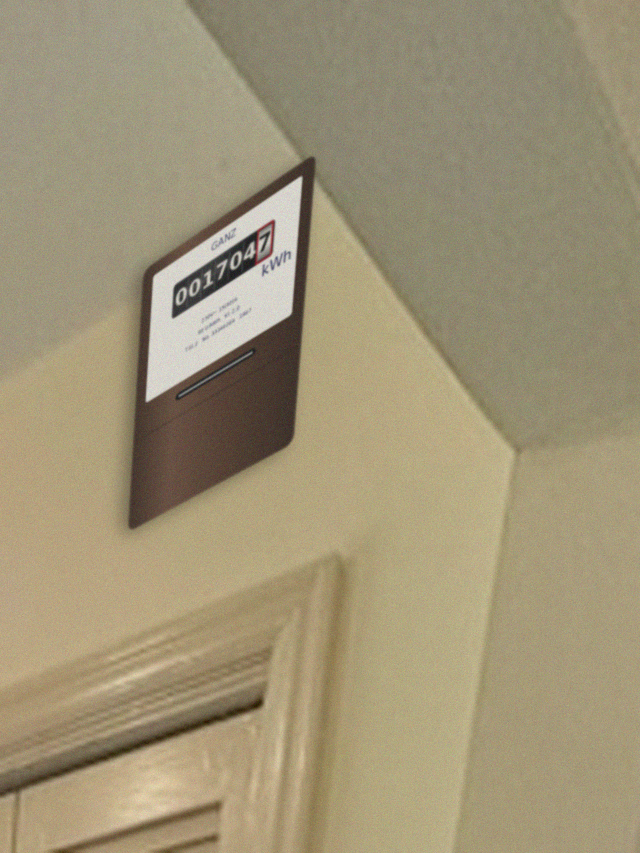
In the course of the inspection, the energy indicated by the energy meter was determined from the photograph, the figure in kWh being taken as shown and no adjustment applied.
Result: 1704.7 kWh
